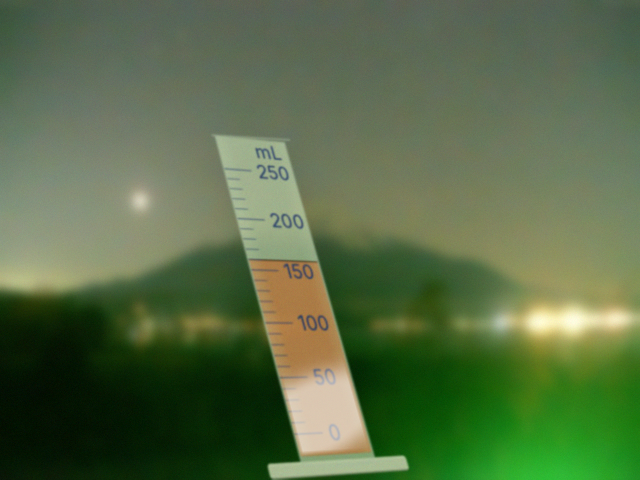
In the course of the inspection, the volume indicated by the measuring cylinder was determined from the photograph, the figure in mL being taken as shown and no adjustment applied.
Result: 160 mL
